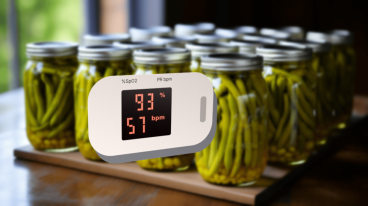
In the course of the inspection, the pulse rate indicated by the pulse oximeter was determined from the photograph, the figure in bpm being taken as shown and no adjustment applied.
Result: 57 bpm
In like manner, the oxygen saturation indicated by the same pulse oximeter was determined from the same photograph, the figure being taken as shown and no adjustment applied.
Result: 93 %
